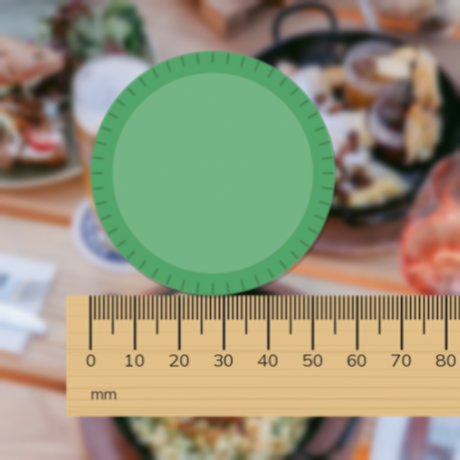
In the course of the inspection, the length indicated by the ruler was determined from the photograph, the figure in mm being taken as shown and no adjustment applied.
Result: 55 mm
